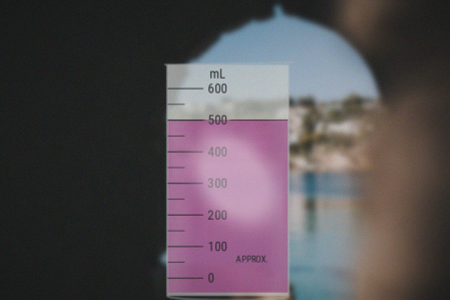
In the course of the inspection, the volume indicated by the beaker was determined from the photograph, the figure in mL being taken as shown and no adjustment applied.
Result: 500 mL
